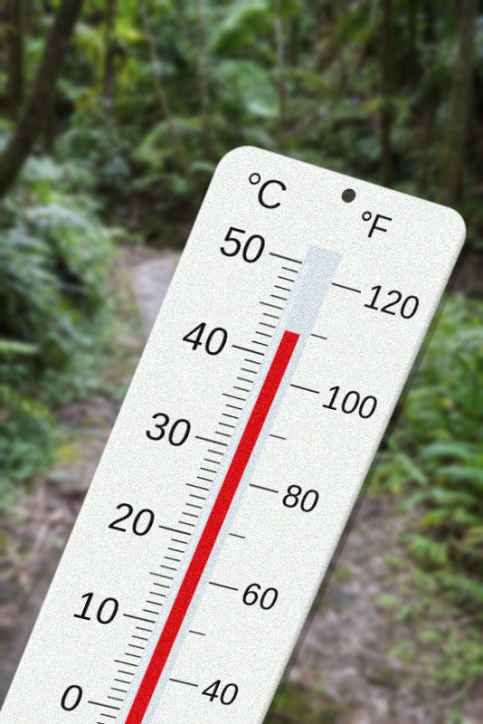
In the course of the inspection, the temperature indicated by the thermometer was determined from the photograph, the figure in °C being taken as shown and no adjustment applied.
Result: 43 °C
